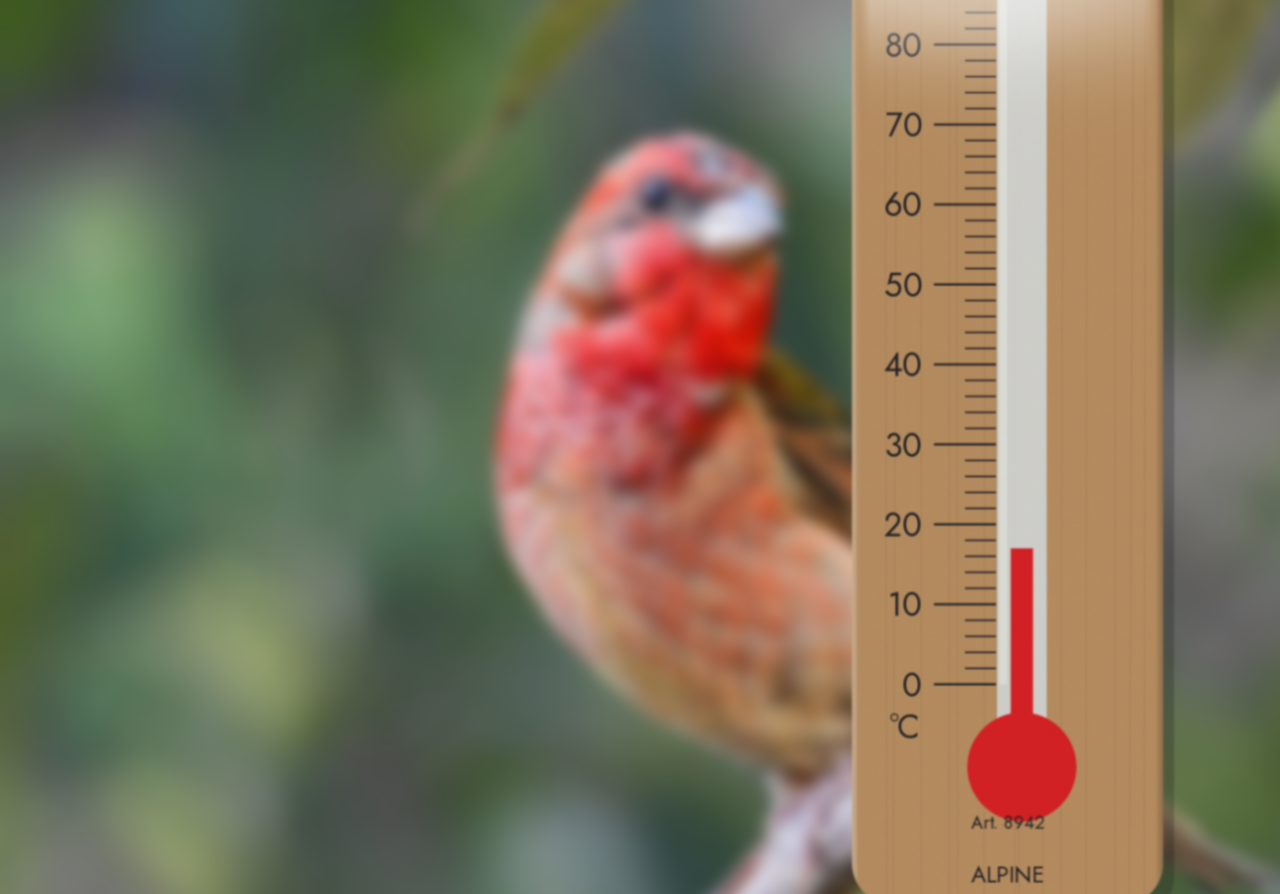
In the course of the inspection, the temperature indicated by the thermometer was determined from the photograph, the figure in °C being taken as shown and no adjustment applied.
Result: 17 °C
